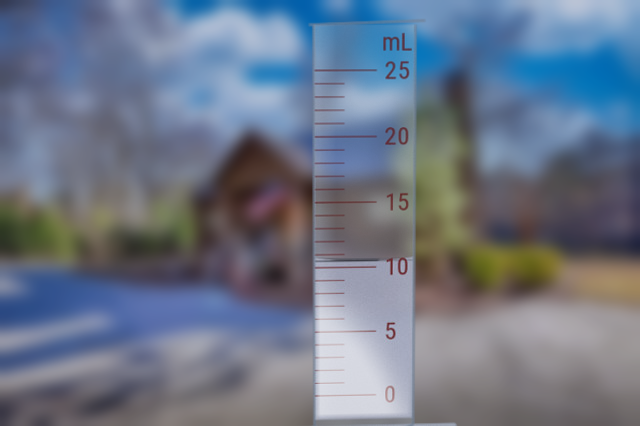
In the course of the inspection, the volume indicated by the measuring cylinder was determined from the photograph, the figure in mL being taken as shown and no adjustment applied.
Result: 10.5 mL
